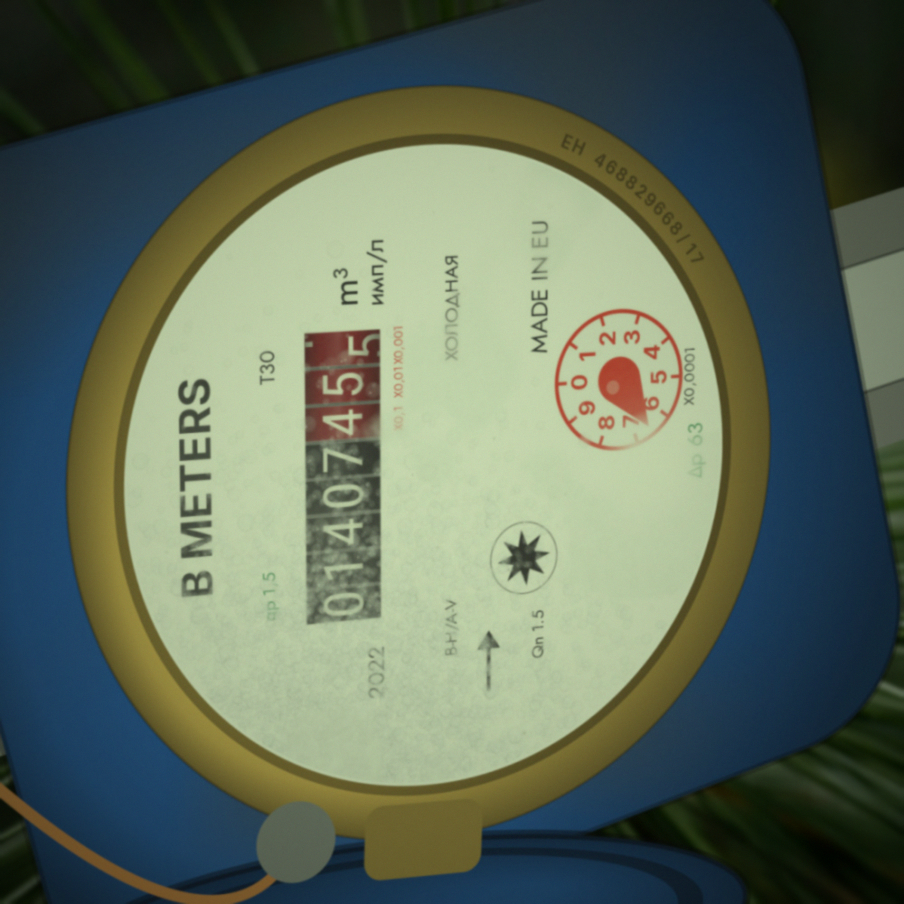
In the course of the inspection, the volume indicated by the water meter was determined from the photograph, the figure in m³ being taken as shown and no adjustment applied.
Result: 1407.4546 m³
